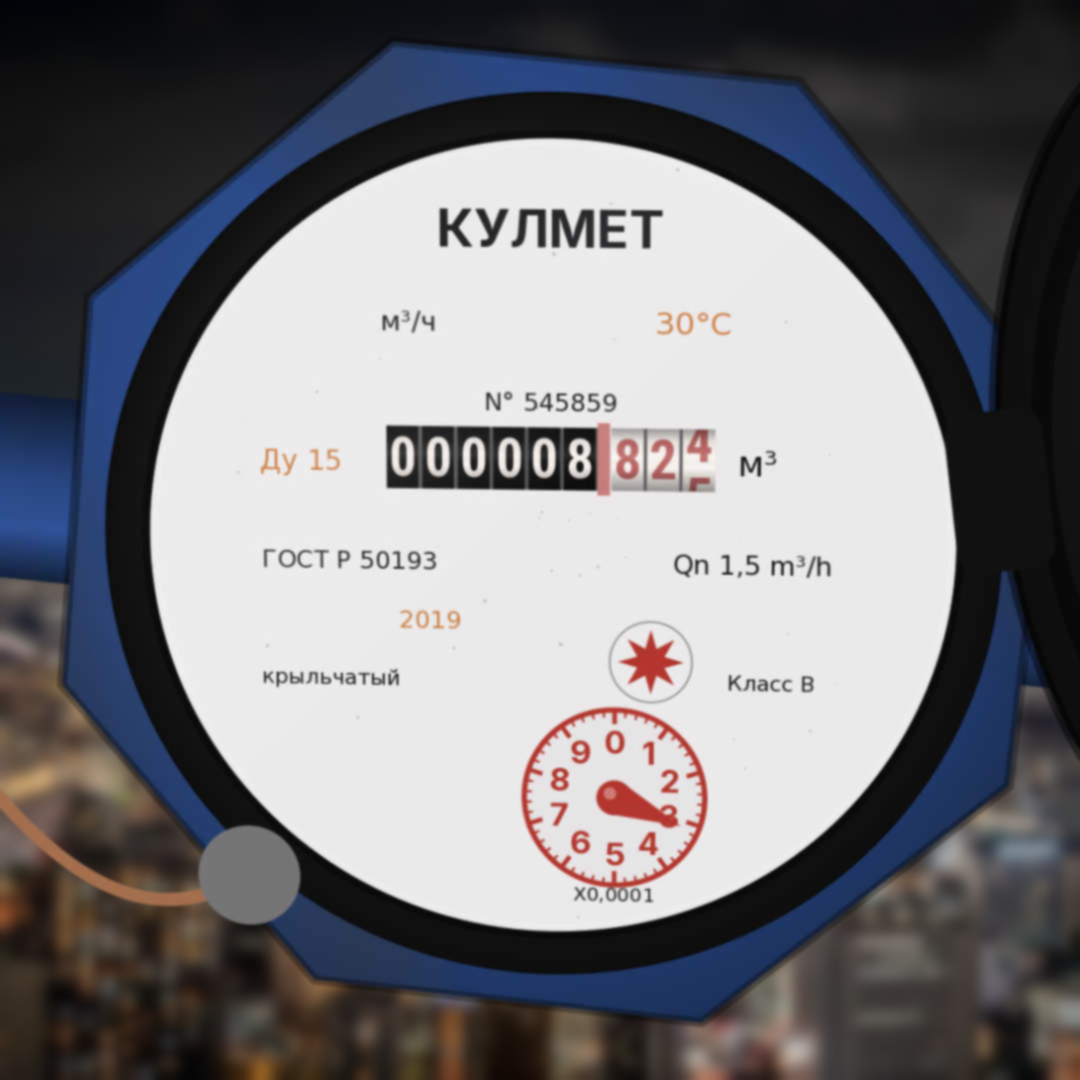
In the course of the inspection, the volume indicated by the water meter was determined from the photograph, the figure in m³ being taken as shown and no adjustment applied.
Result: 8.8243 m³
